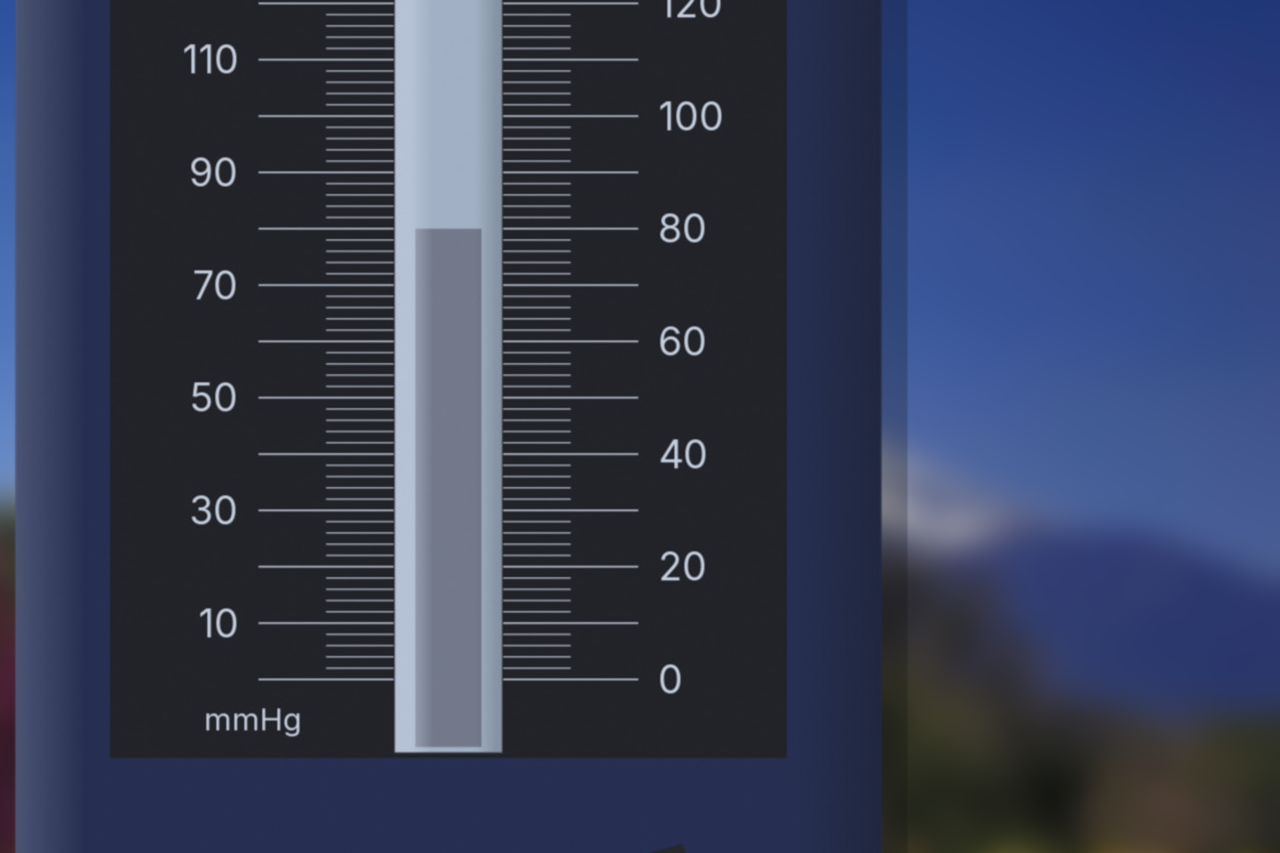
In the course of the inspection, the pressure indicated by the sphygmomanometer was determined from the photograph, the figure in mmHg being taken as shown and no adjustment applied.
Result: 80 mmHg
